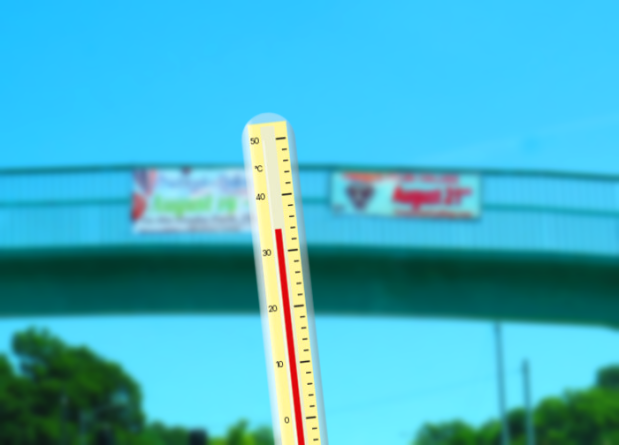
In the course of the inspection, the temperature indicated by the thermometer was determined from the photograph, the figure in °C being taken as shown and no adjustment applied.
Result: 34 °C
